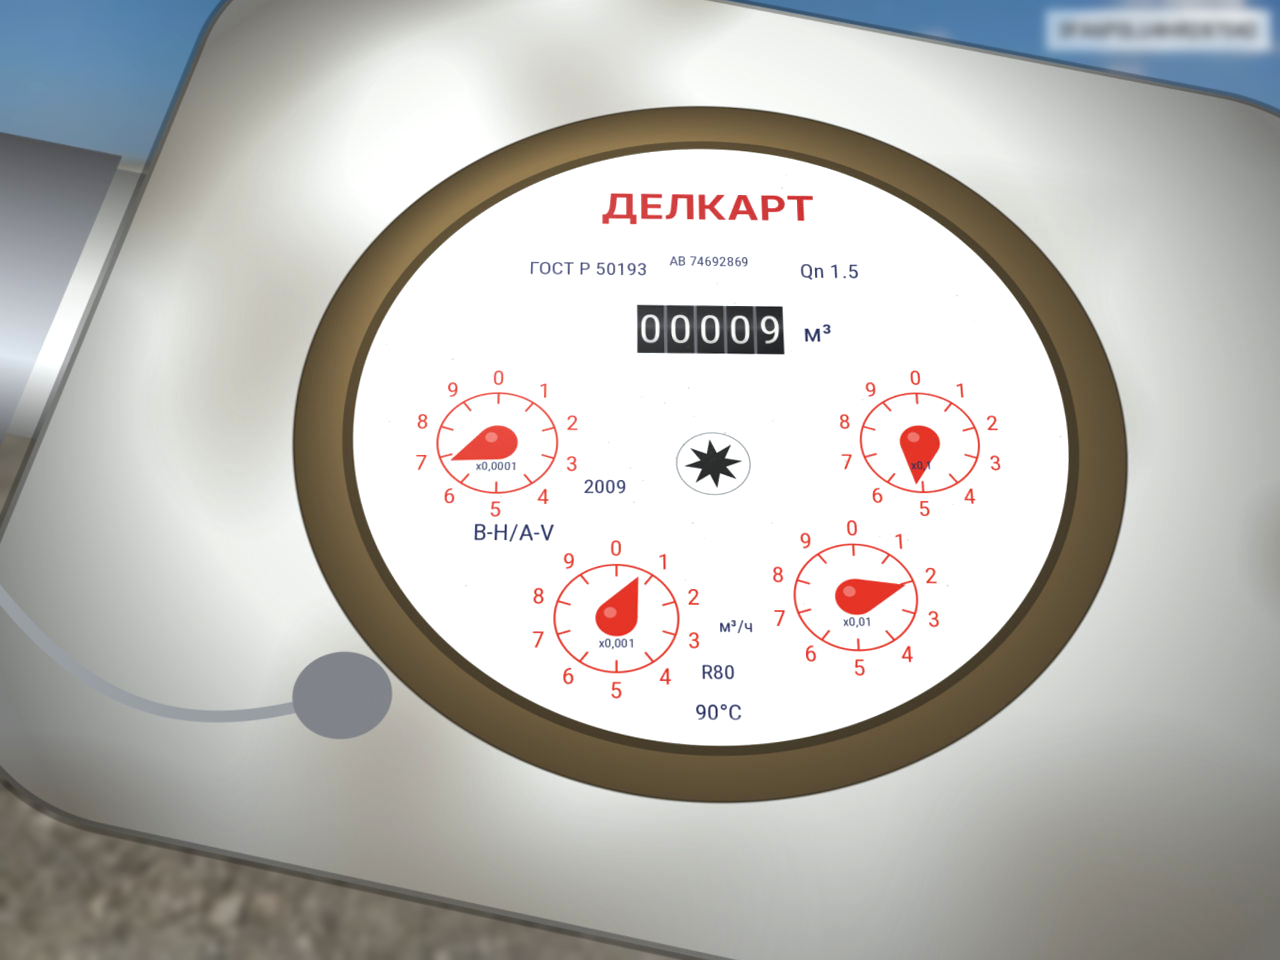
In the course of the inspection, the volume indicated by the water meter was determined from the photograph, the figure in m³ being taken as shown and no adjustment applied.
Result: 9.5206 m³
